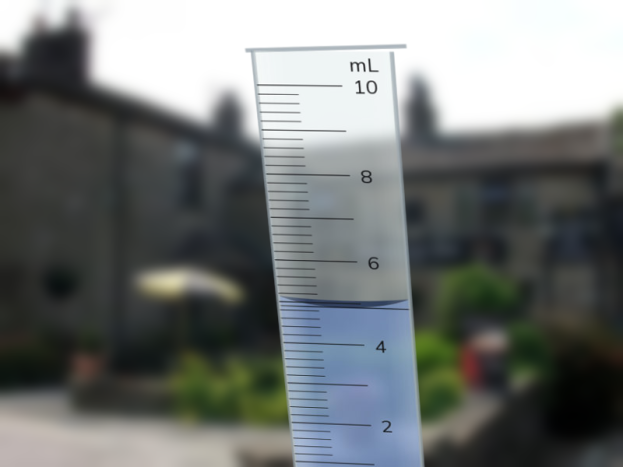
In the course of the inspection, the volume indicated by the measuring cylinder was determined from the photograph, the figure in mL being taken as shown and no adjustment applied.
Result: 4.9 mL
